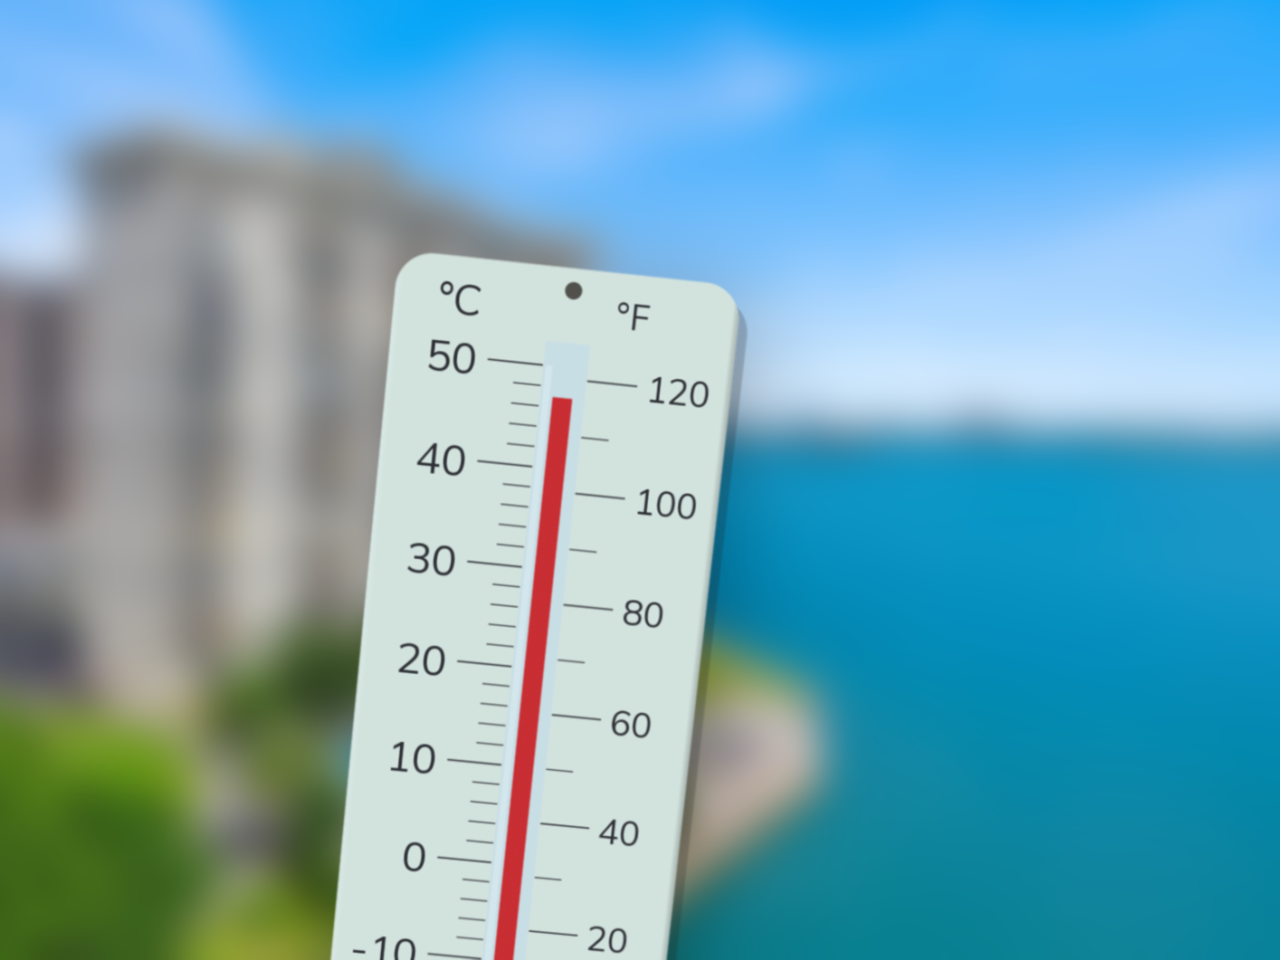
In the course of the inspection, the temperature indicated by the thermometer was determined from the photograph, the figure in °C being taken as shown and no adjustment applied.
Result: 47 °C
